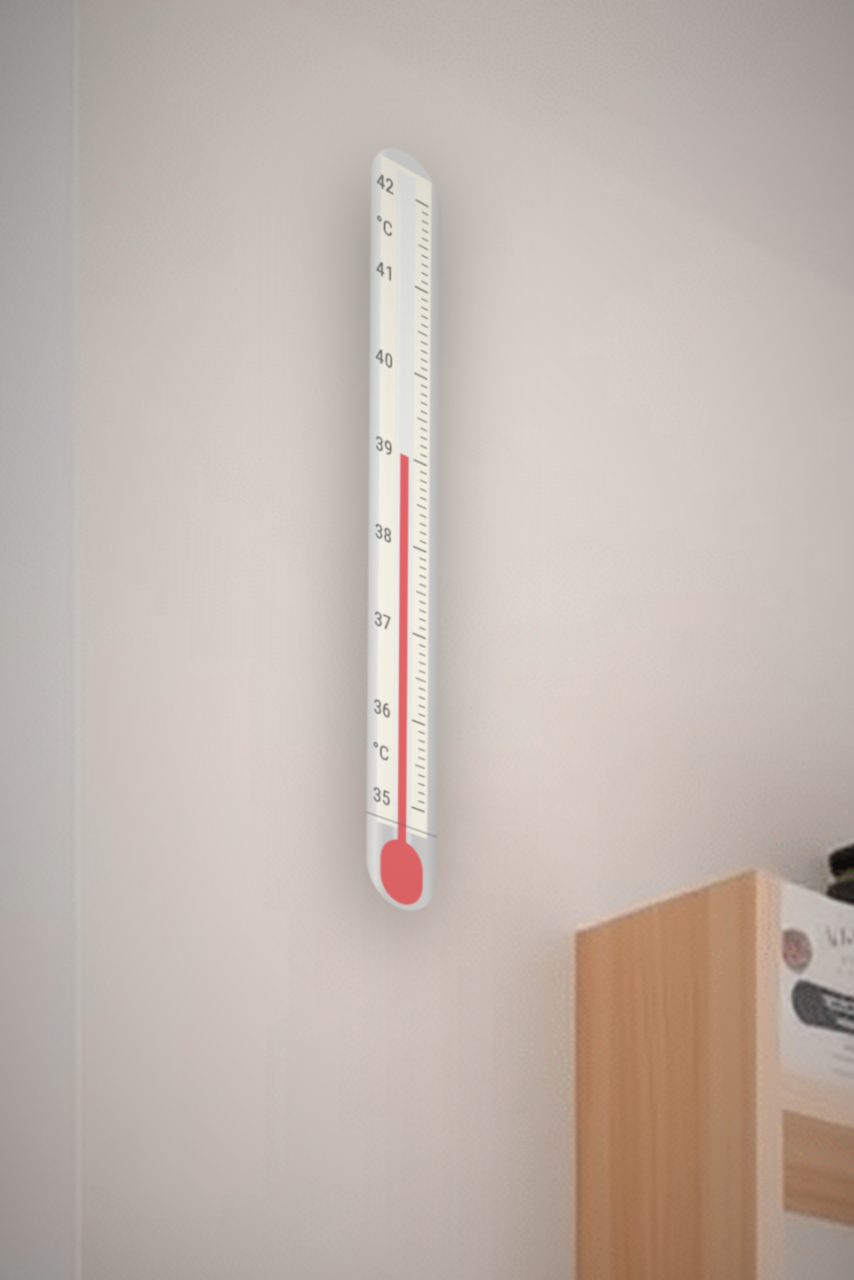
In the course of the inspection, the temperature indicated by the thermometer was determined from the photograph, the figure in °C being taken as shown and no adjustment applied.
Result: 39 °C
